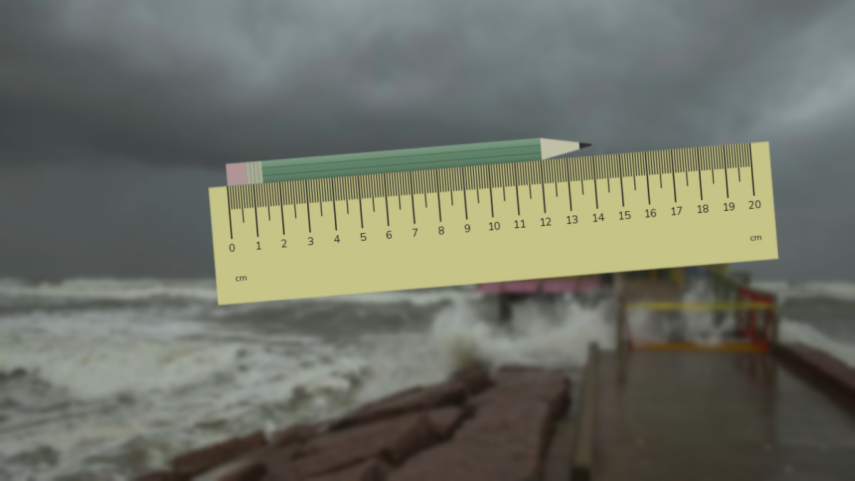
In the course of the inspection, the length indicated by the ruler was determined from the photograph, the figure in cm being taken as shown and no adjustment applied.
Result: 14 cm
